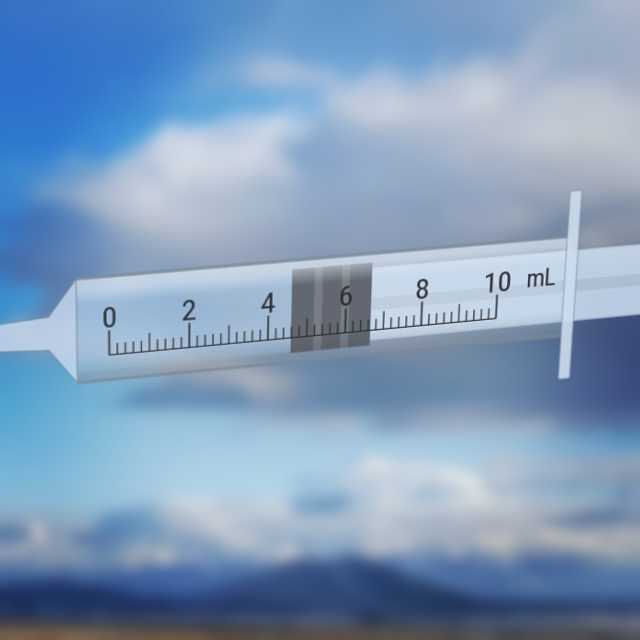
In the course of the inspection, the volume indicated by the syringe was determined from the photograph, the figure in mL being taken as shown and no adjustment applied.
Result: 4.6 mL
